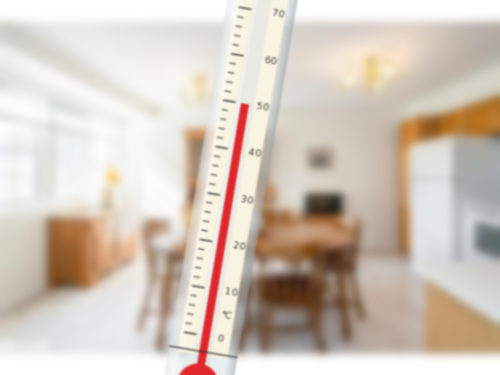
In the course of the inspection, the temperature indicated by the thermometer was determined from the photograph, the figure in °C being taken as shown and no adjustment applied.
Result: 50 °C
